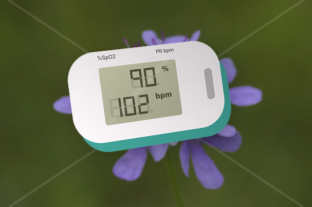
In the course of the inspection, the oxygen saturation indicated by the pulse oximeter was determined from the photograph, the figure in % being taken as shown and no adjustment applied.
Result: 90 %
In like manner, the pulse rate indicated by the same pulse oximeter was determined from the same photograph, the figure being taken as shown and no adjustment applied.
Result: 102 bpm
